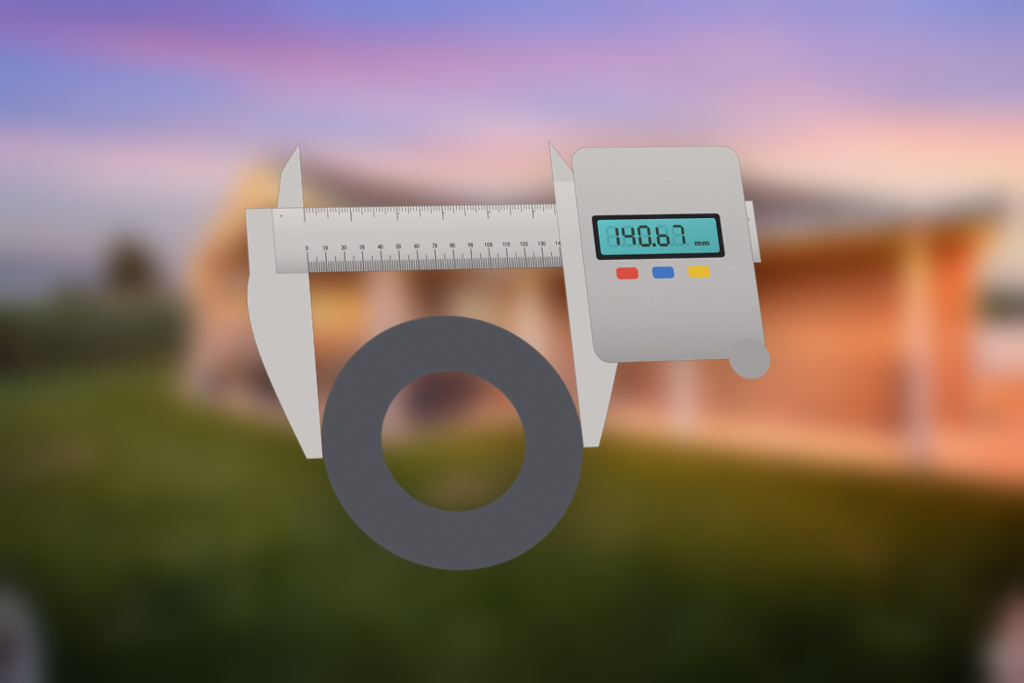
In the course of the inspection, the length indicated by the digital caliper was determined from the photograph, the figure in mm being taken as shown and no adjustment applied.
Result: 140.67 mm
